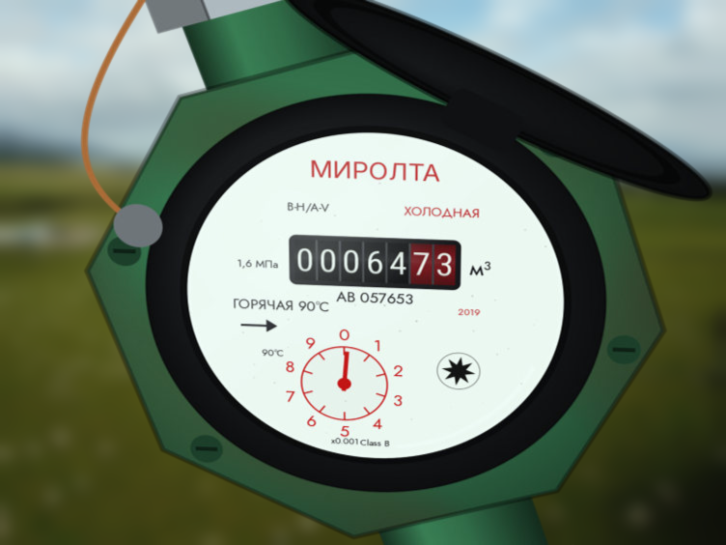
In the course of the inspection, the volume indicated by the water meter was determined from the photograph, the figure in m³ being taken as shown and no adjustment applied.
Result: 64.730 m³
